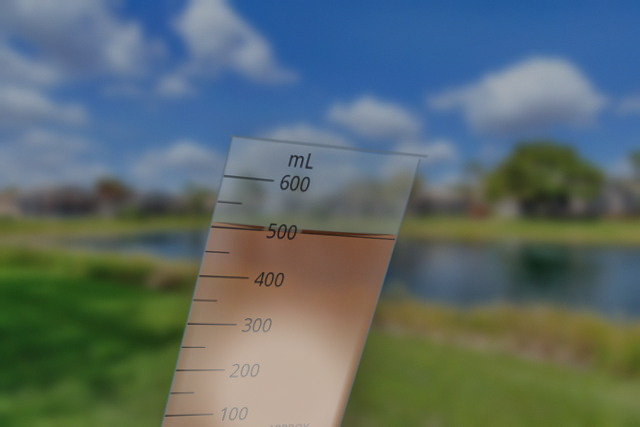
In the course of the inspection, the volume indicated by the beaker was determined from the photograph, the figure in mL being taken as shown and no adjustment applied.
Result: 500 mL
